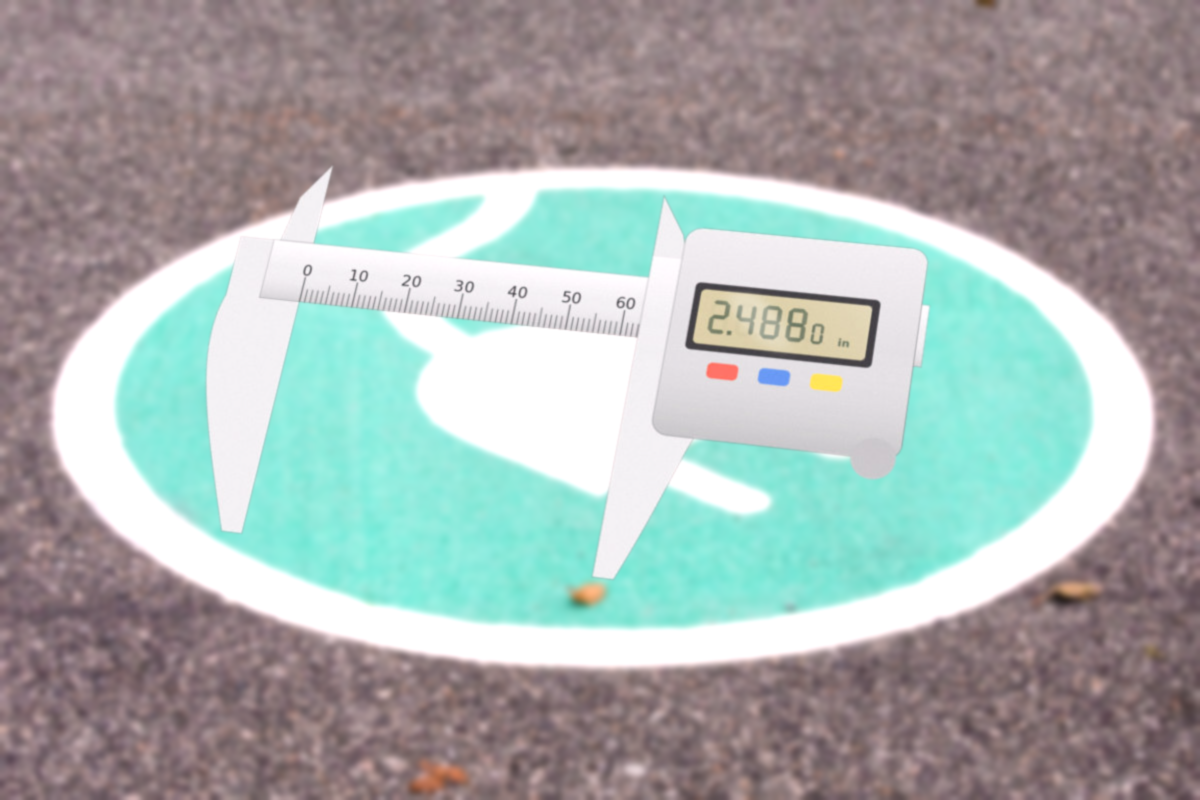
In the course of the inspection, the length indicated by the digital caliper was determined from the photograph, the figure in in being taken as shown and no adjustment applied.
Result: 2.4880 in
